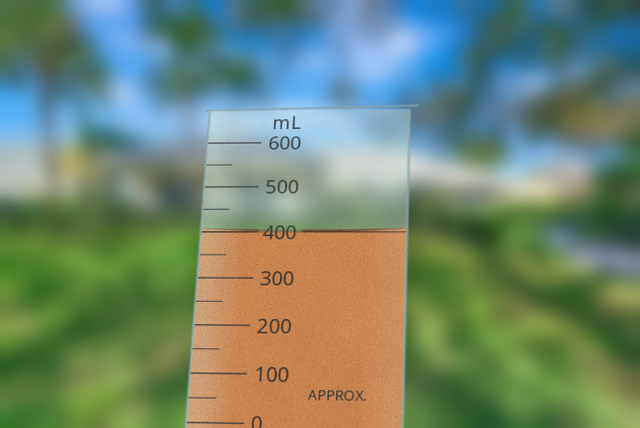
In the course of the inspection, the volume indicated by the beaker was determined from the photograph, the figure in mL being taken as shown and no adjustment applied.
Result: 400 mL
